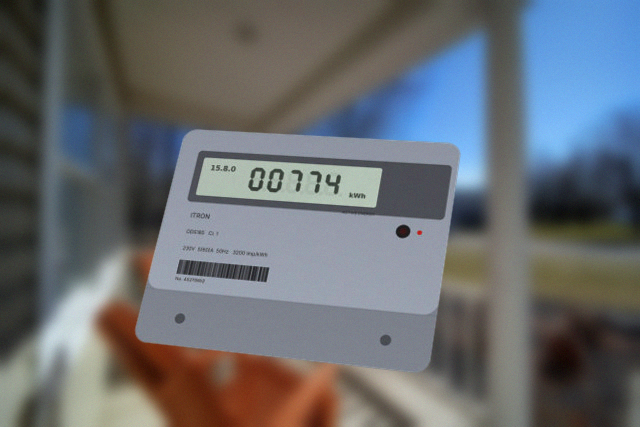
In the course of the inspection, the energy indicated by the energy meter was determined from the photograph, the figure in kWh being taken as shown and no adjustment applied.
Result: 774 kWh
